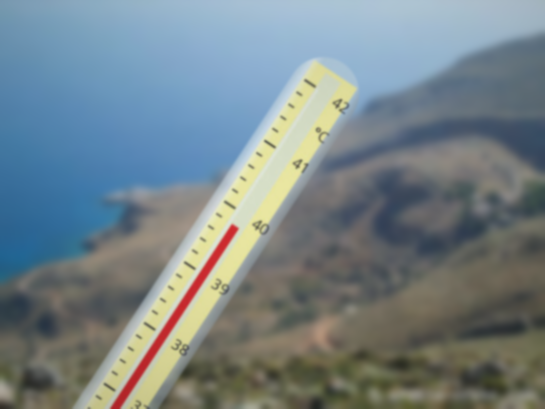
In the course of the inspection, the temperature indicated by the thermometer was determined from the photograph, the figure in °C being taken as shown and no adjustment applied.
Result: 39.8 °C
